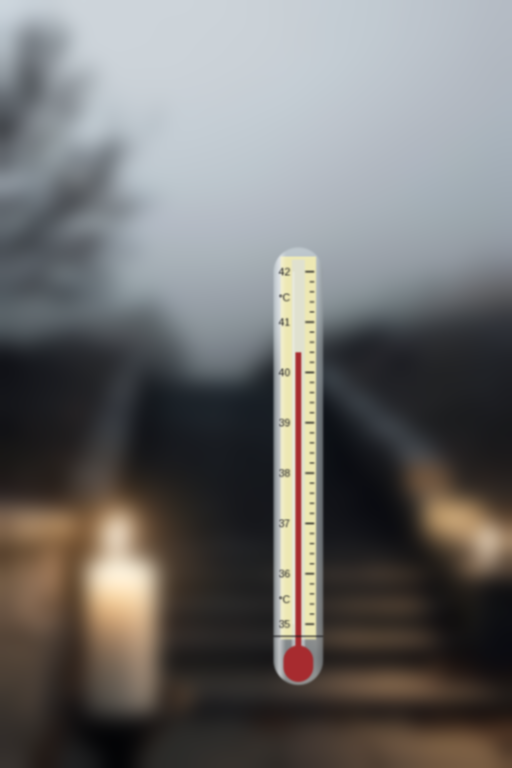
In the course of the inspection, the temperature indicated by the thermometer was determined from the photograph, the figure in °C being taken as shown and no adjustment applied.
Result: 40.4 °C
